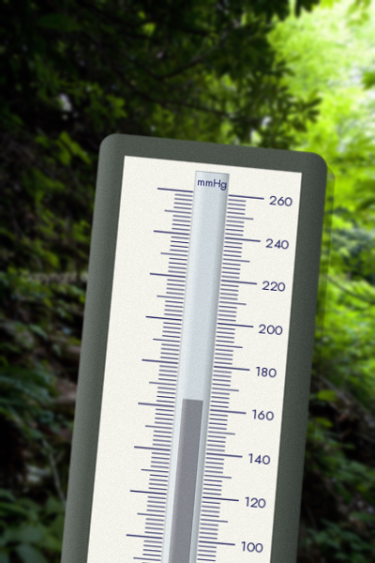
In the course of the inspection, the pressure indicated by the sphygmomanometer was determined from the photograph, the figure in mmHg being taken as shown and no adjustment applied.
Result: 164 mmHg
